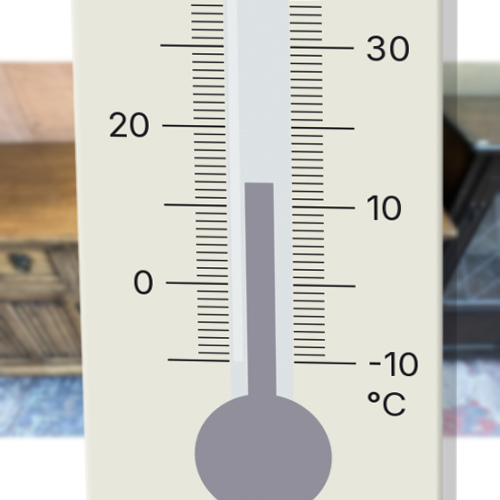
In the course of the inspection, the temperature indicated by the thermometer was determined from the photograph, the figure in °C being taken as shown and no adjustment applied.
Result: 13 °C
